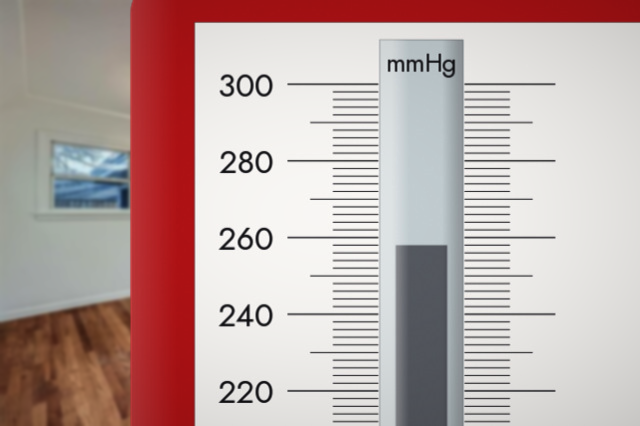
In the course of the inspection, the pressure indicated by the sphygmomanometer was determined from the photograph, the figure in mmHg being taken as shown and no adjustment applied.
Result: 258 mmHg
